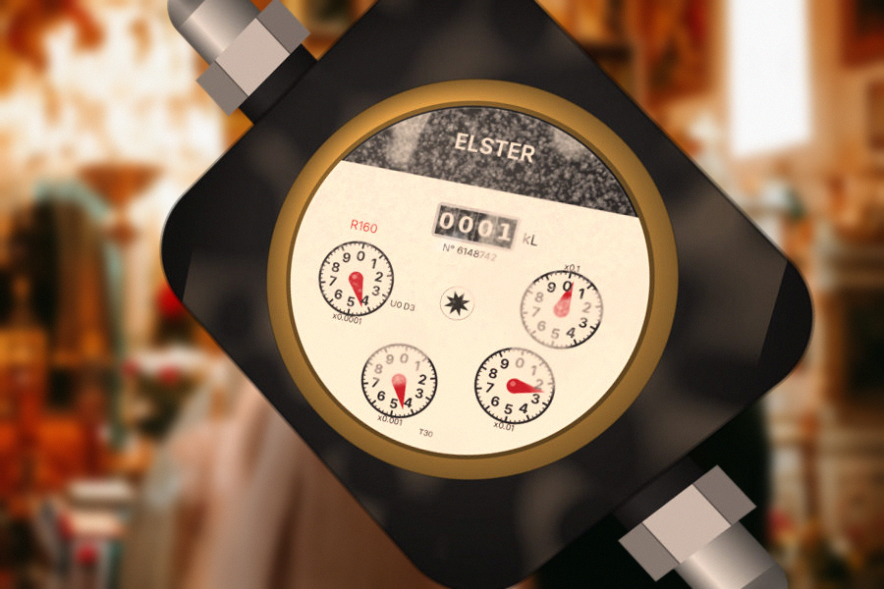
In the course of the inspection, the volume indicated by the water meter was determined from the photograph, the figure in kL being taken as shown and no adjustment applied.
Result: 1.0244 kL
